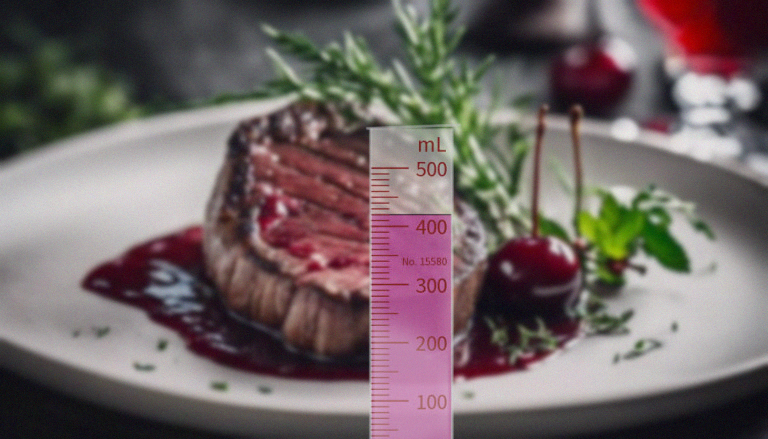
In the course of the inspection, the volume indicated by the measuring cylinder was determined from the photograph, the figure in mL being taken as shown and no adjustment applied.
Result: 420 mL
